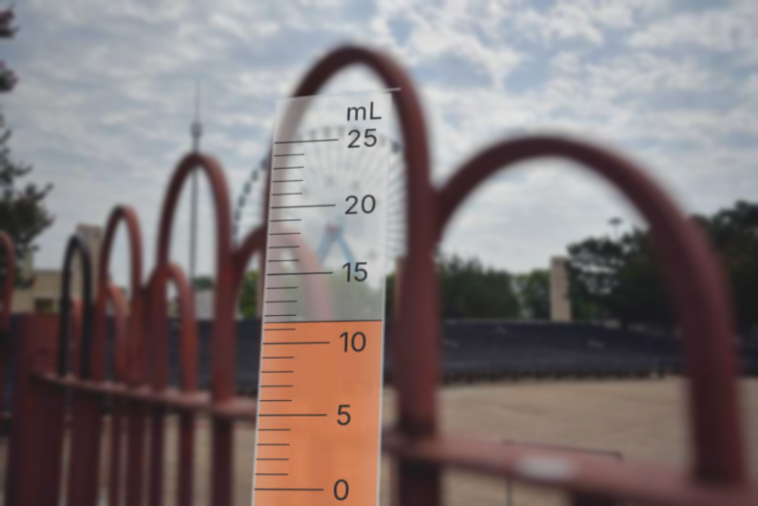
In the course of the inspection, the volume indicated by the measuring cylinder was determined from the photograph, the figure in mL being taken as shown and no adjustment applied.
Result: 11.5 mL
